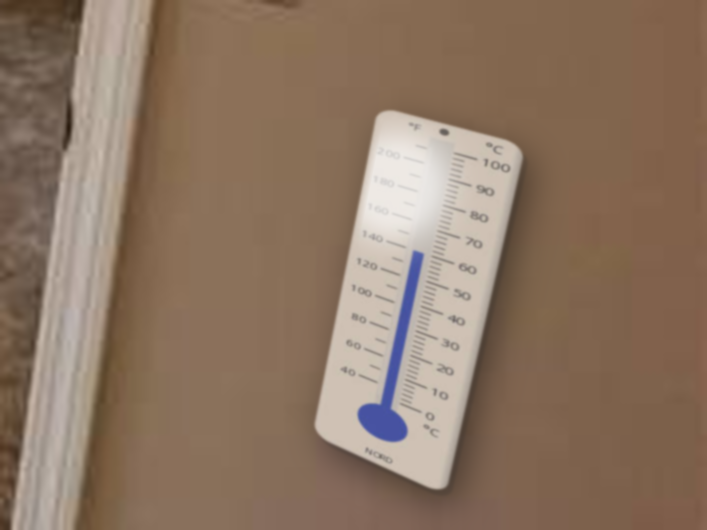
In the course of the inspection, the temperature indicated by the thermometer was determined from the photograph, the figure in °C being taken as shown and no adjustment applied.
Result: 60 °C
